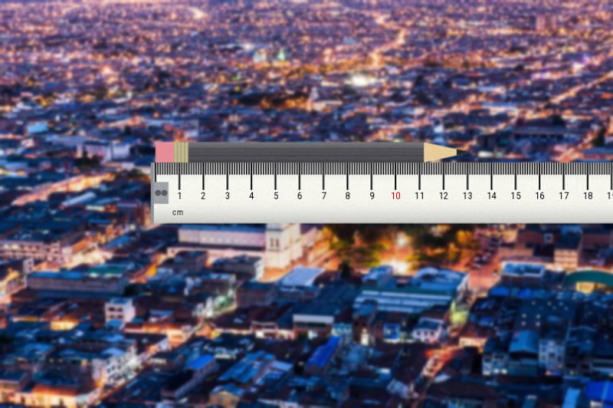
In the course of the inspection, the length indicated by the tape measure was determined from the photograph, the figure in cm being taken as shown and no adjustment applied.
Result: 13 cm
